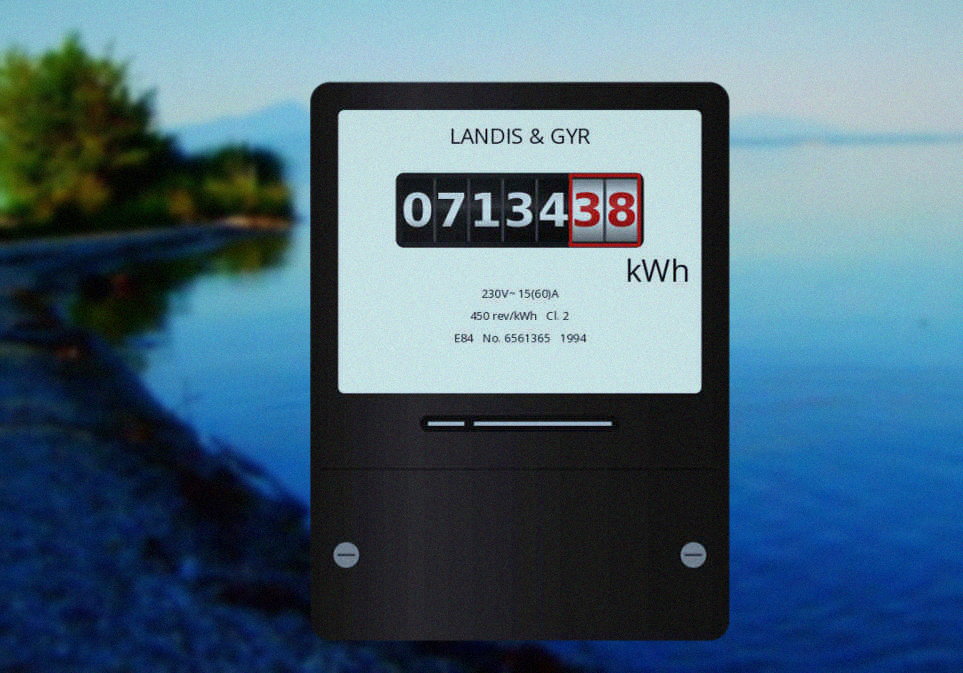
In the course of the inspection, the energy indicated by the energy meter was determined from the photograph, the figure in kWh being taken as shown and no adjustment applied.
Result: 7134.38 kWh
